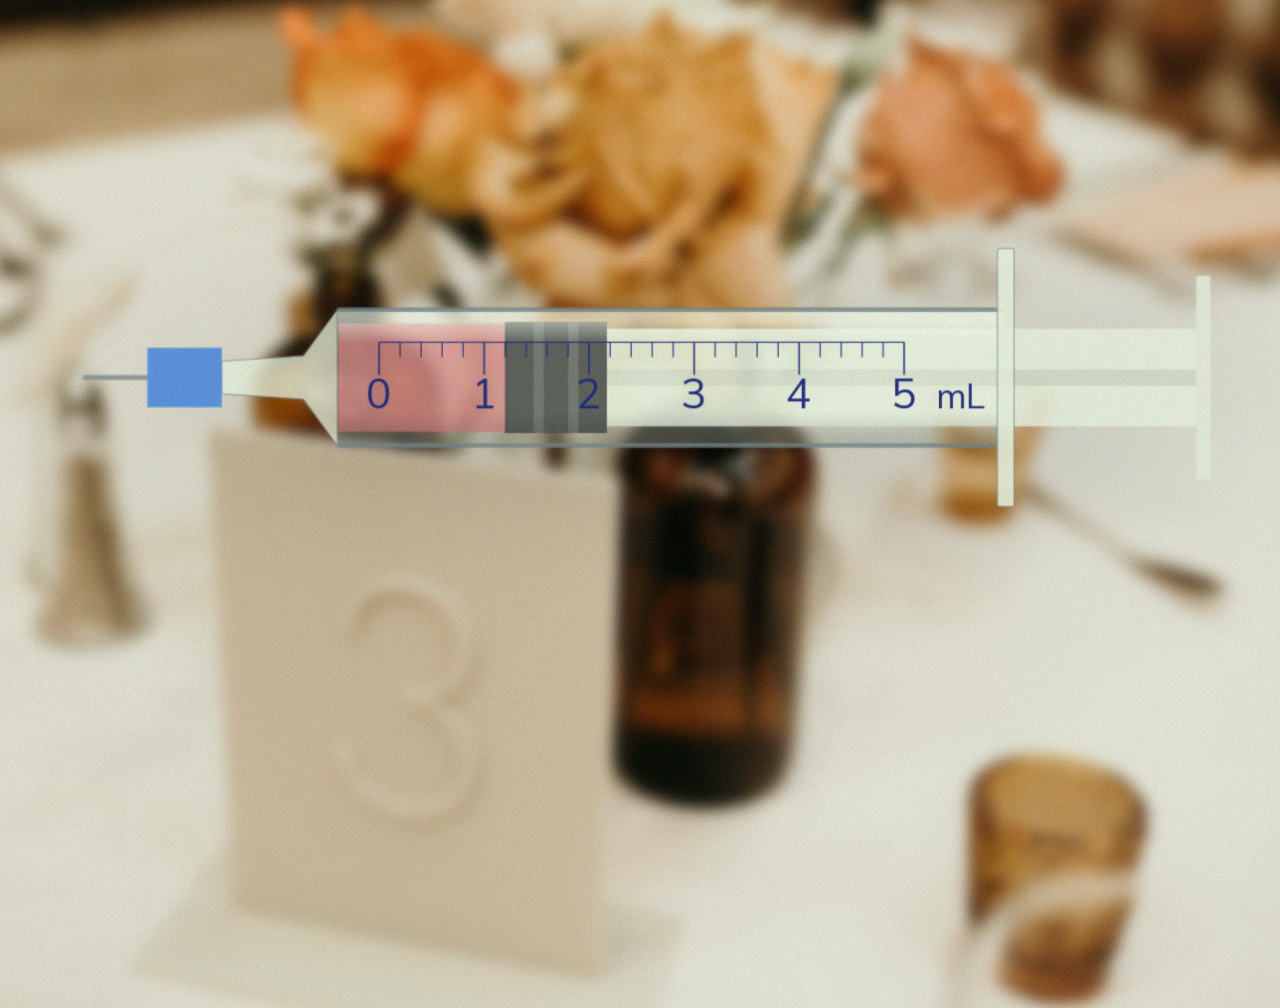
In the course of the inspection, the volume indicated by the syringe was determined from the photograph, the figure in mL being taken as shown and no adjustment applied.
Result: 1.2 mL
